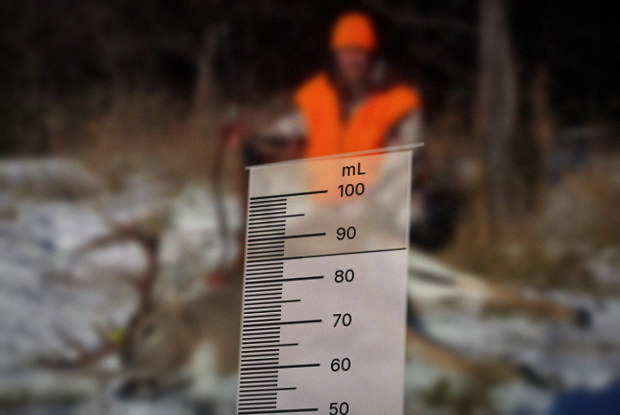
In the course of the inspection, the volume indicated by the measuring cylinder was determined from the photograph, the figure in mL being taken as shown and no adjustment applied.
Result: 85 mL
